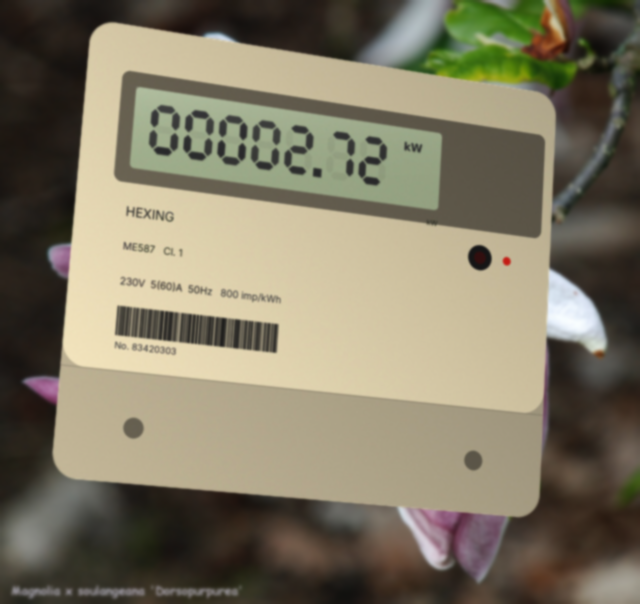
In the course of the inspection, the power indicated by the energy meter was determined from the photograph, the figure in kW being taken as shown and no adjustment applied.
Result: 2.72 kW
